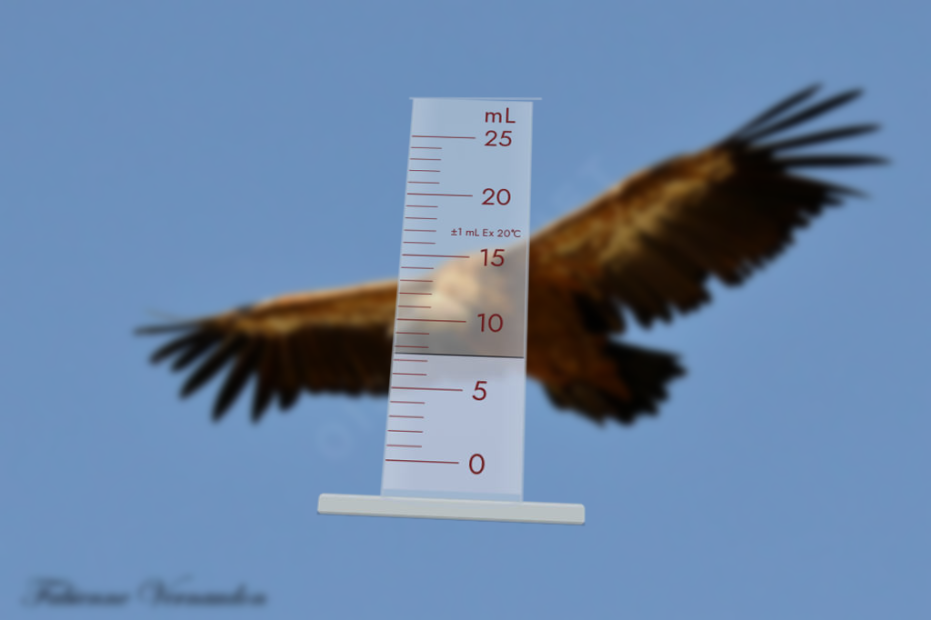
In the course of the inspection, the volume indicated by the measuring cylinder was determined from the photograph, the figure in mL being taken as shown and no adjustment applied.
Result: 7.5 mL
